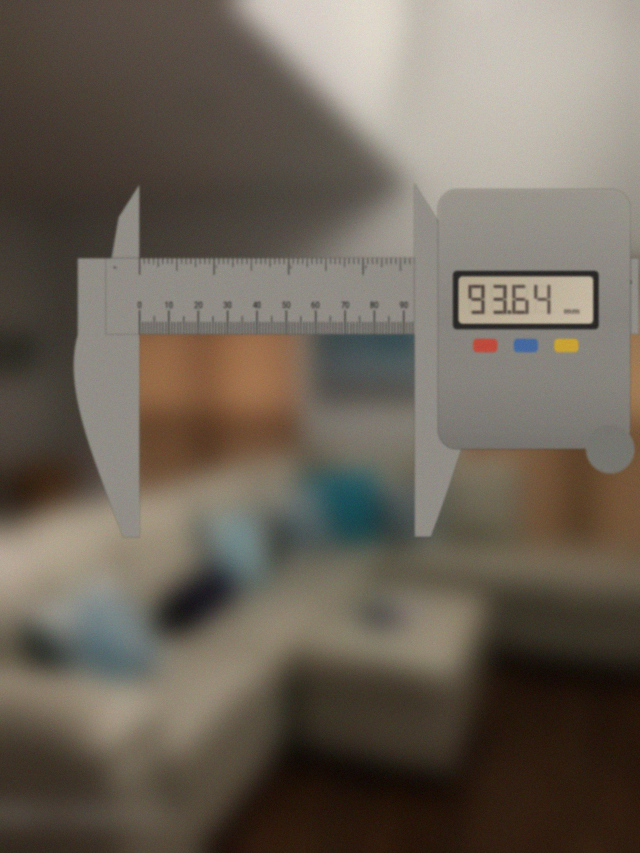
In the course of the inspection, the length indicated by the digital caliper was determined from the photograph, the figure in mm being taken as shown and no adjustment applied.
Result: 93.64 mm
